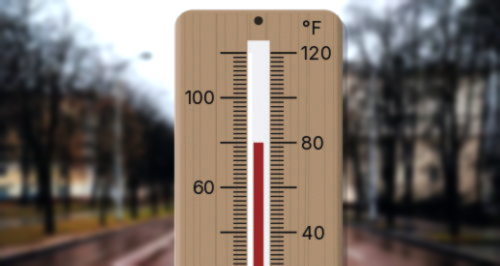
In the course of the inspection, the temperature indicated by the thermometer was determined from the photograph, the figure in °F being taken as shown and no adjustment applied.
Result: 80 °F
